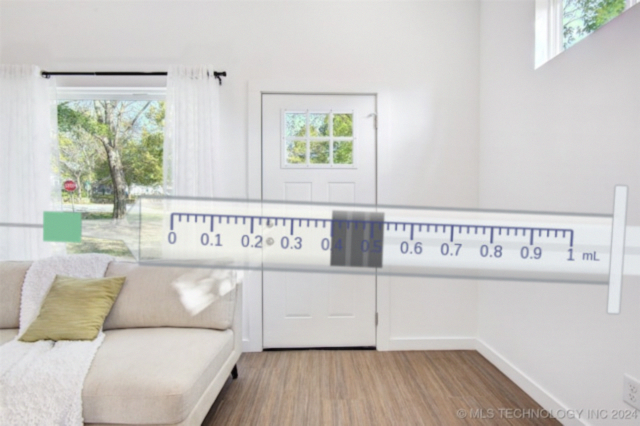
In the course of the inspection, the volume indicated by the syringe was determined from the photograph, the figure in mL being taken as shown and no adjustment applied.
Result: 0.4 mL
